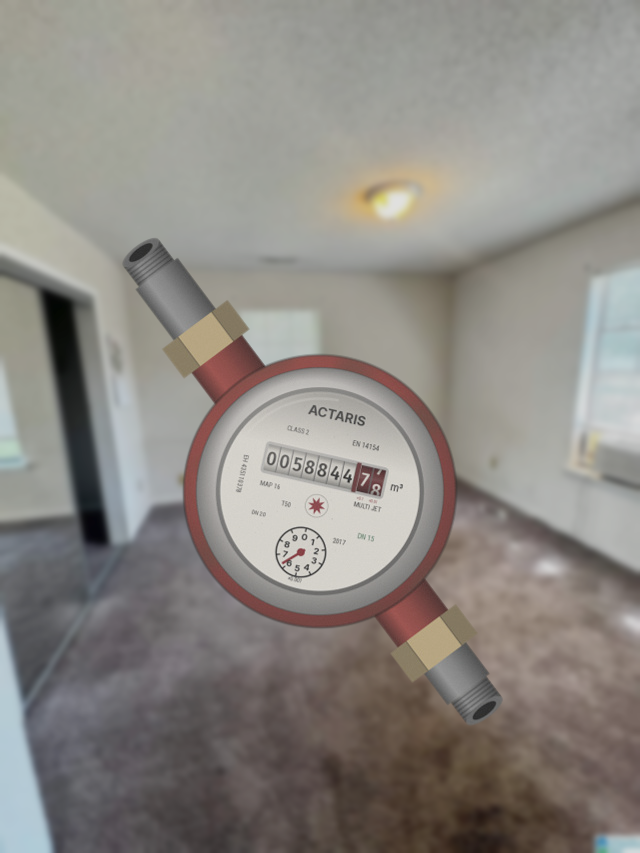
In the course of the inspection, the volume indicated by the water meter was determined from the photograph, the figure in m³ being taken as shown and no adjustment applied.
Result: 58844.776 m³
